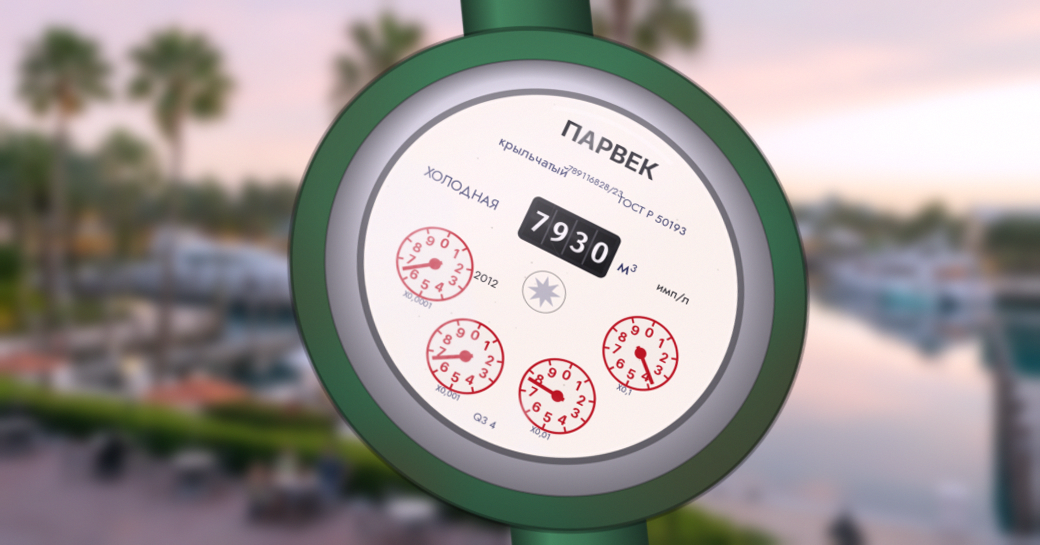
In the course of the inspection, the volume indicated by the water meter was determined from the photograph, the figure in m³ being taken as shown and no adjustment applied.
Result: 7930.3766 m³
